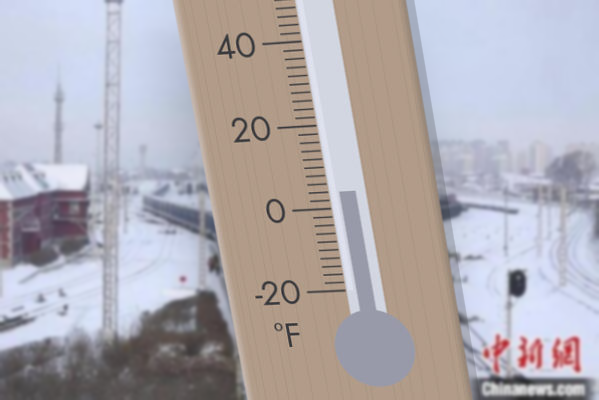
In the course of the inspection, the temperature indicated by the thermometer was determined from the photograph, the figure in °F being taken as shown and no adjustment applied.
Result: 4 °F
